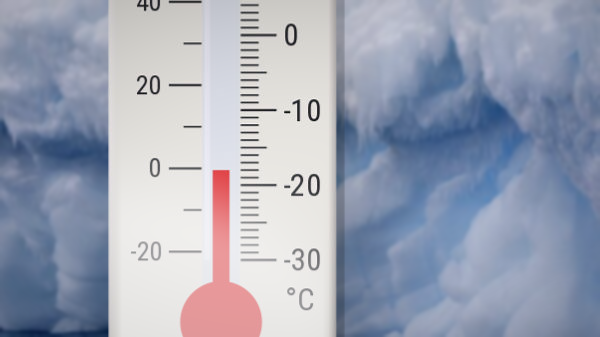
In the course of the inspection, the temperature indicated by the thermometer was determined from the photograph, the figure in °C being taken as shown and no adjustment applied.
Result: -18 °C
